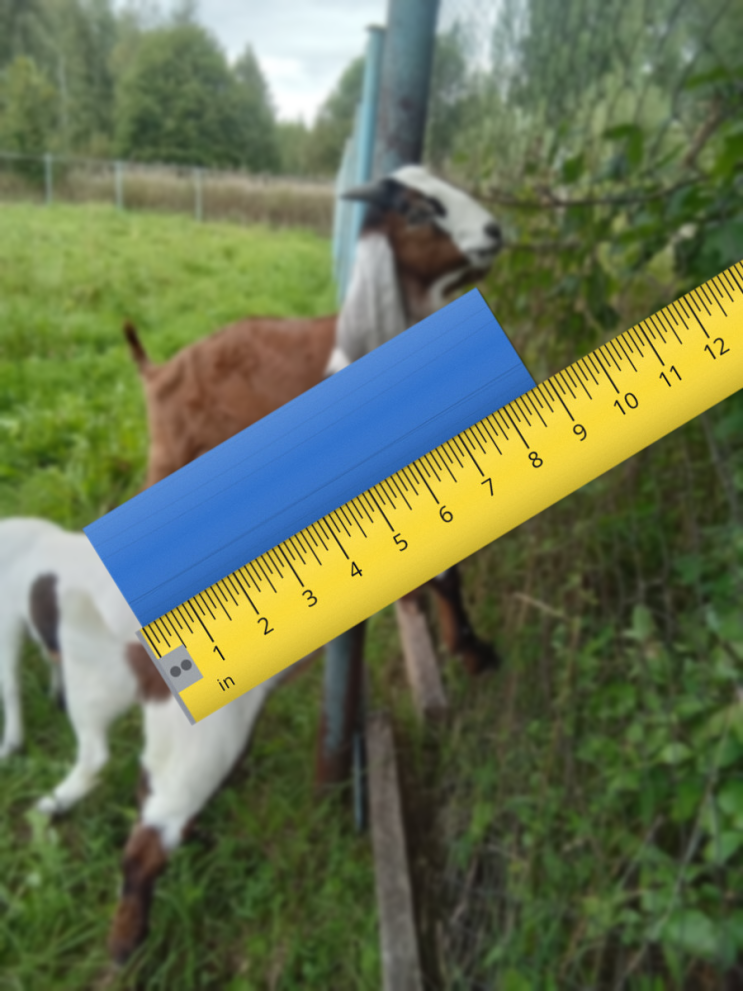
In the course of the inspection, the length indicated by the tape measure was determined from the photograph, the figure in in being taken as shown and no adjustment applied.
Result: 8.75 in
